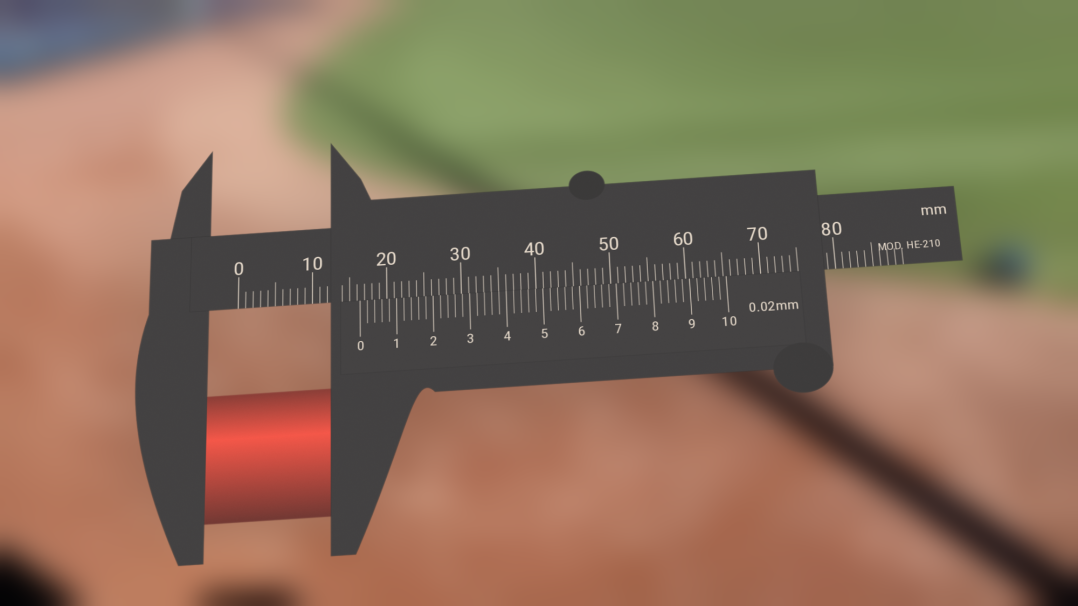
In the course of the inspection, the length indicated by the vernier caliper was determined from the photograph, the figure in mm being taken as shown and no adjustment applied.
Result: 16.4 mm
